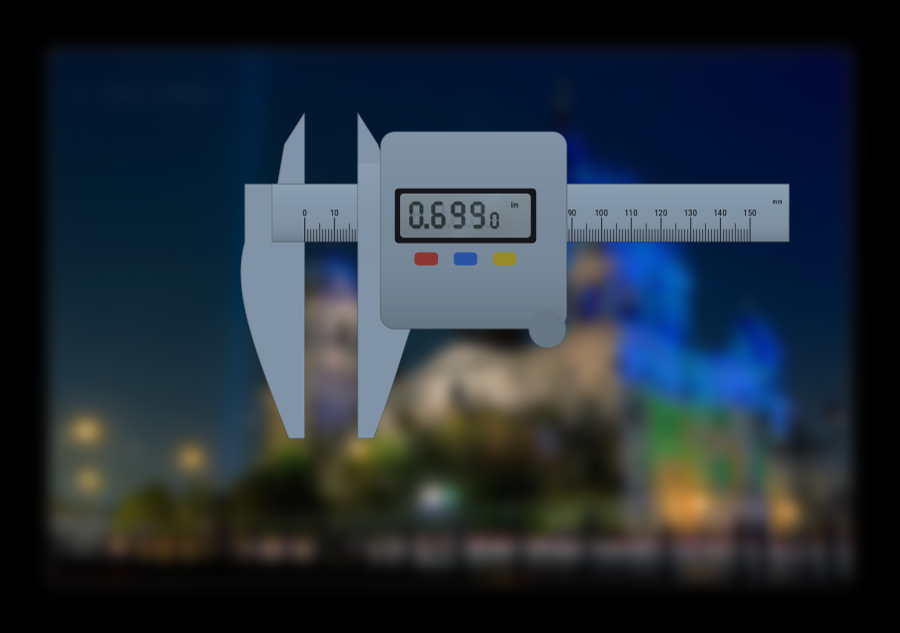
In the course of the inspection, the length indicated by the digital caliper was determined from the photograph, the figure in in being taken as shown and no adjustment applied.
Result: 0.6990 in
